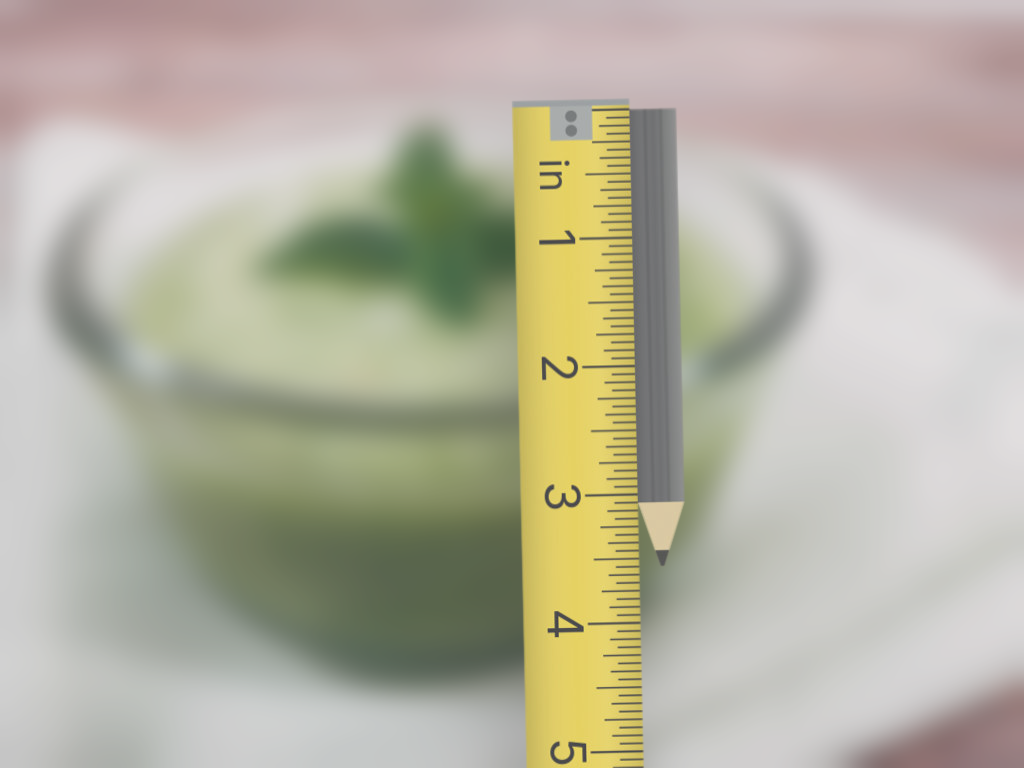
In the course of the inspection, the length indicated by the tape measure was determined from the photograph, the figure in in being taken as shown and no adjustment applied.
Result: 3.5625 in
